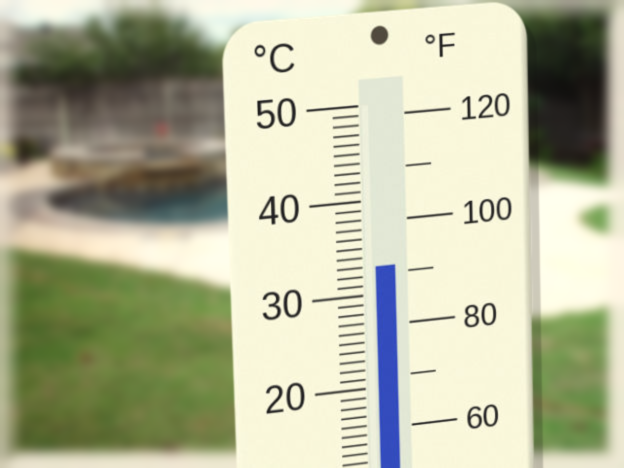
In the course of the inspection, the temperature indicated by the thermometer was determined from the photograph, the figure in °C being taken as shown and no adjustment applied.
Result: 33 °C
